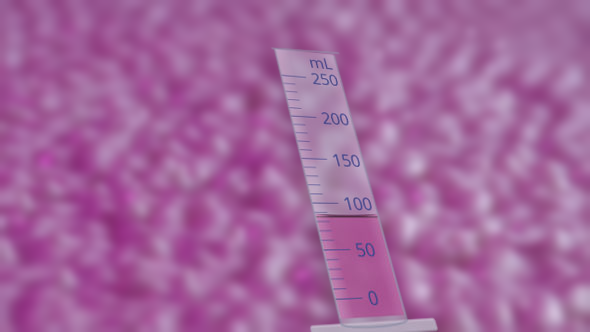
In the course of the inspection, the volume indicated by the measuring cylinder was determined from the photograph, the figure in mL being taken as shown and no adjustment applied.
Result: 85 mL
